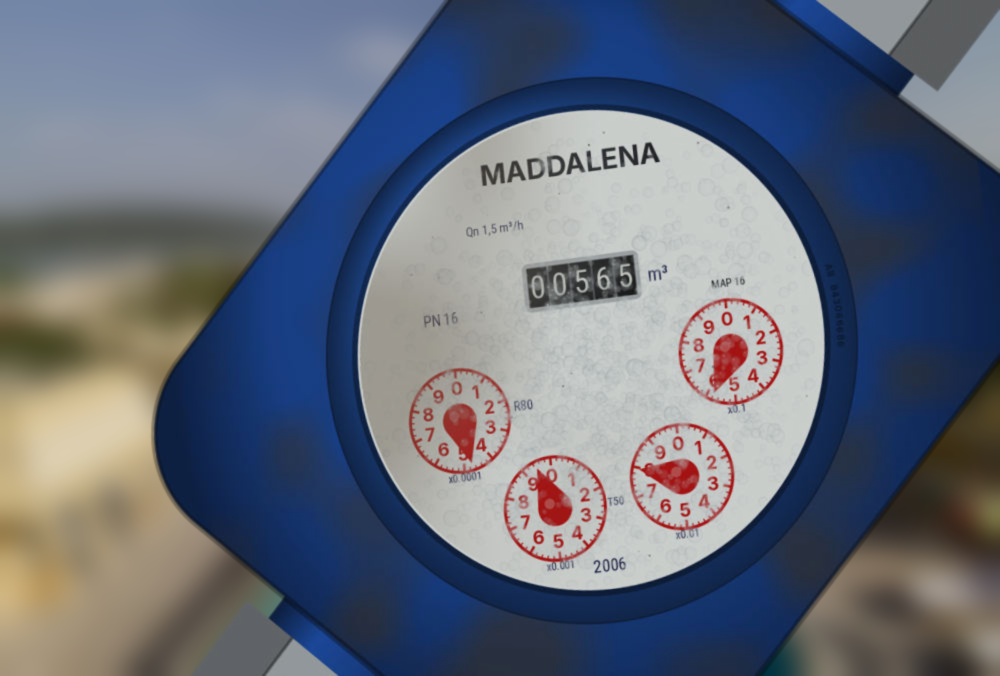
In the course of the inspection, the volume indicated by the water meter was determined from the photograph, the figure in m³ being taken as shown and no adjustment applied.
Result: 565.5794 m³
